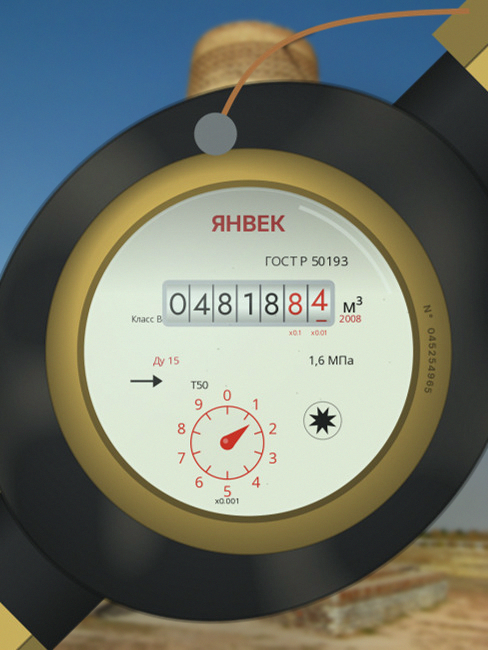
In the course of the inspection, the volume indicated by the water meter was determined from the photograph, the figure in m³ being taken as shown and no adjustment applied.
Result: 4818.841 m³
